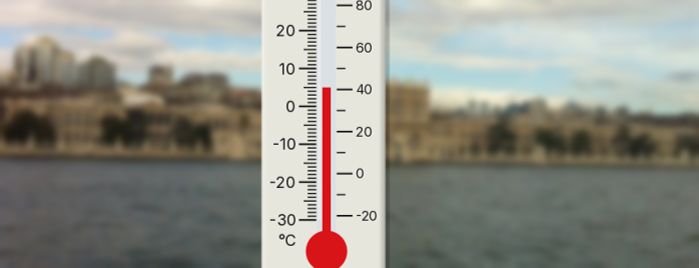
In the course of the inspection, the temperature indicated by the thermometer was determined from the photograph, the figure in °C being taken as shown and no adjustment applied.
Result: 5 °C
